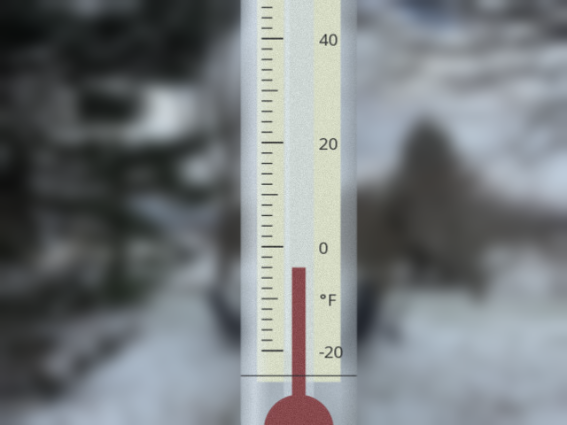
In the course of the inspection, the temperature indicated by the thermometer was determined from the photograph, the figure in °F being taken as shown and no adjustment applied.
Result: -4 °F
